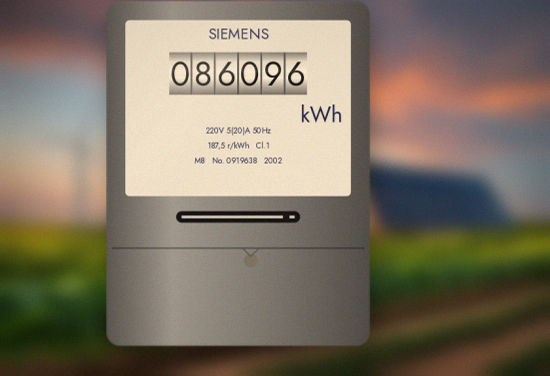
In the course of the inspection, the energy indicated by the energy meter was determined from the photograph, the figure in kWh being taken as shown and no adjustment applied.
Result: 86096 kWh
